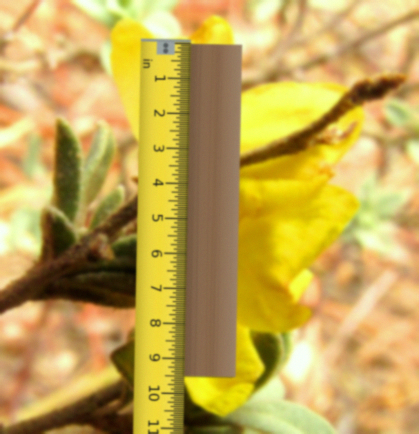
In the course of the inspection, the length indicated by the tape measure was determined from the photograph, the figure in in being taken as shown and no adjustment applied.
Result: 9.5 in
